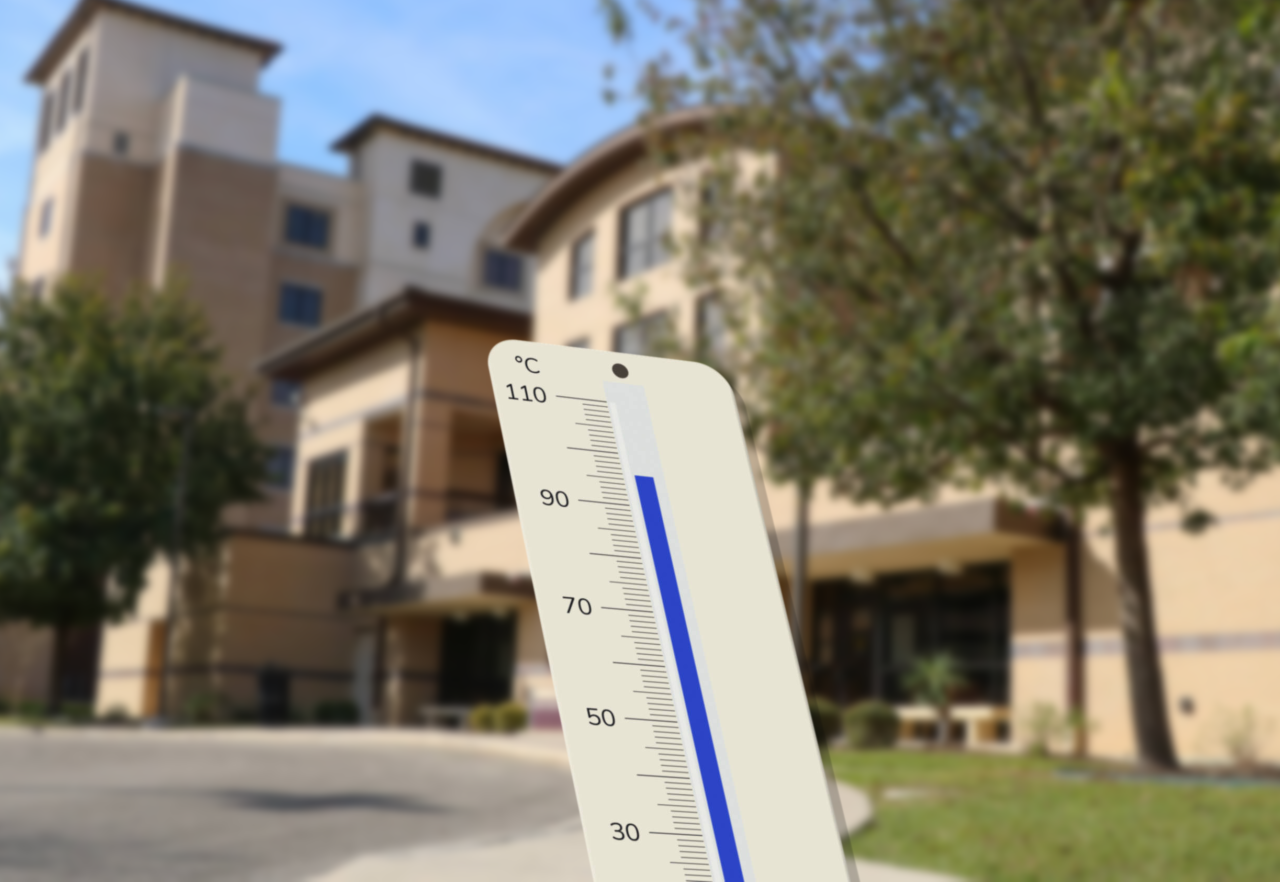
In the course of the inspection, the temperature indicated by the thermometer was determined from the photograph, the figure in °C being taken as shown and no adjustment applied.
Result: 96 °C
